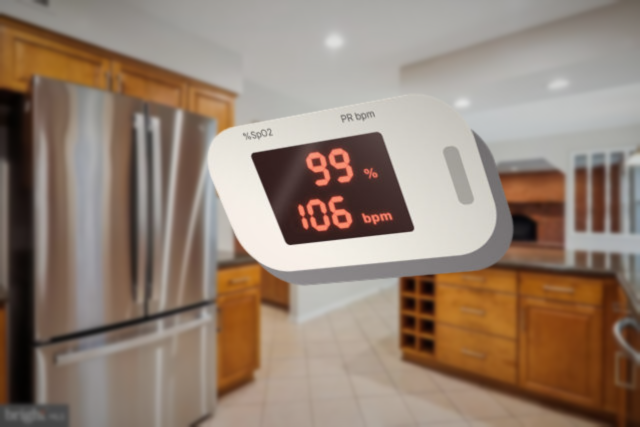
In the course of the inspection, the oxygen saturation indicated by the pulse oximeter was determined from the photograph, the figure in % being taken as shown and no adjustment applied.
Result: 99 %
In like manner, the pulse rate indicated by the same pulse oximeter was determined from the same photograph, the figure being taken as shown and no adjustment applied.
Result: 106 bpm
